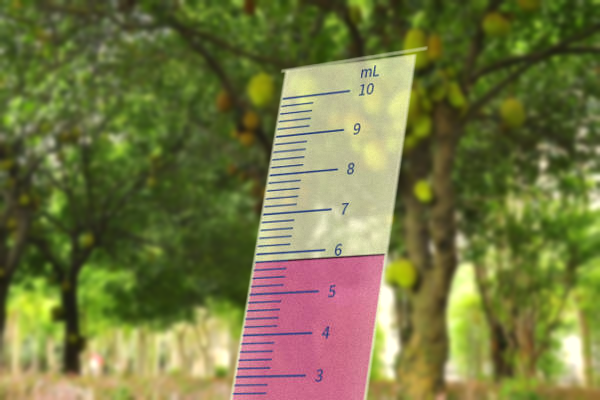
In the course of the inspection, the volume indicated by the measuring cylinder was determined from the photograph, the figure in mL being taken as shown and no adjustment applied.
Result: 5.8 mL
